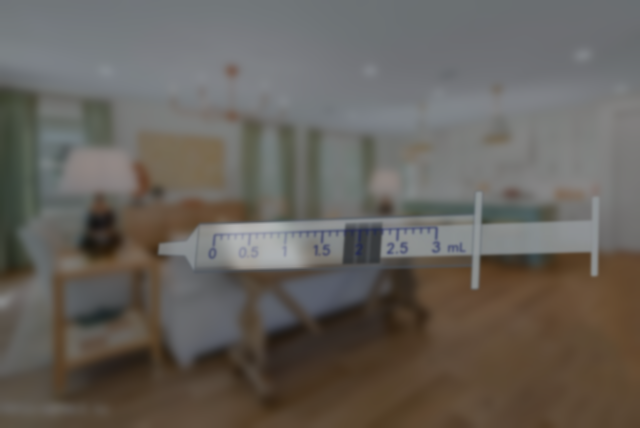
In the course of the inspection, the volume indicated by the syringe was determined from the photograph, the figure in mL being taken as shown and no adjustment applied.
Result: 1.8 mL
